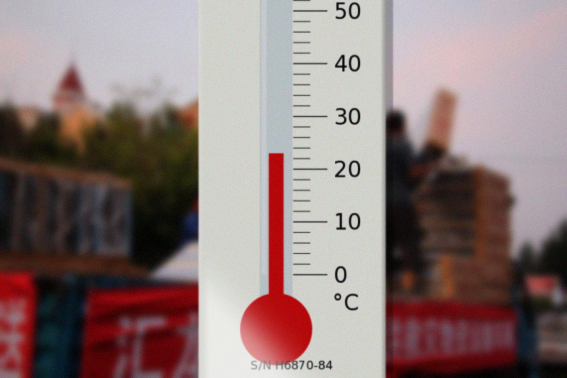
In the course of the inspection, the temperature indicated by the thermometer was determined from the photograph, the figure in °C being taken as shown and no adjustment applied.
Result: 23 °C
